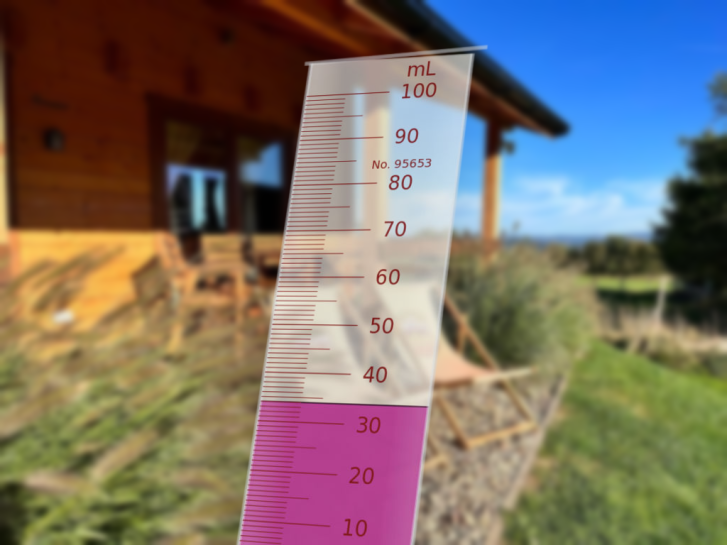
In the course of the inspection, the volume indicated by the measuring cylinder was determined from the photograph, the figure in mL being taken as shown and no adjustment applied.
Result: 34 mL
